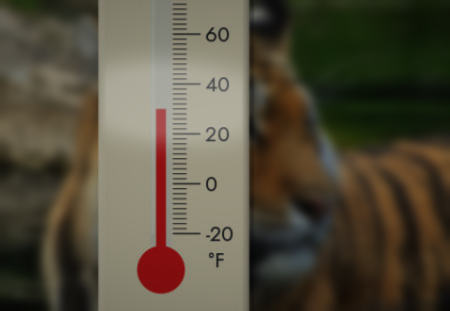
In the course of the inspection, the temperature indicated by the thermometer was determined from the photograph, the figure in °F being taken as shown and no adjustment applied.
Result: 30 °F
